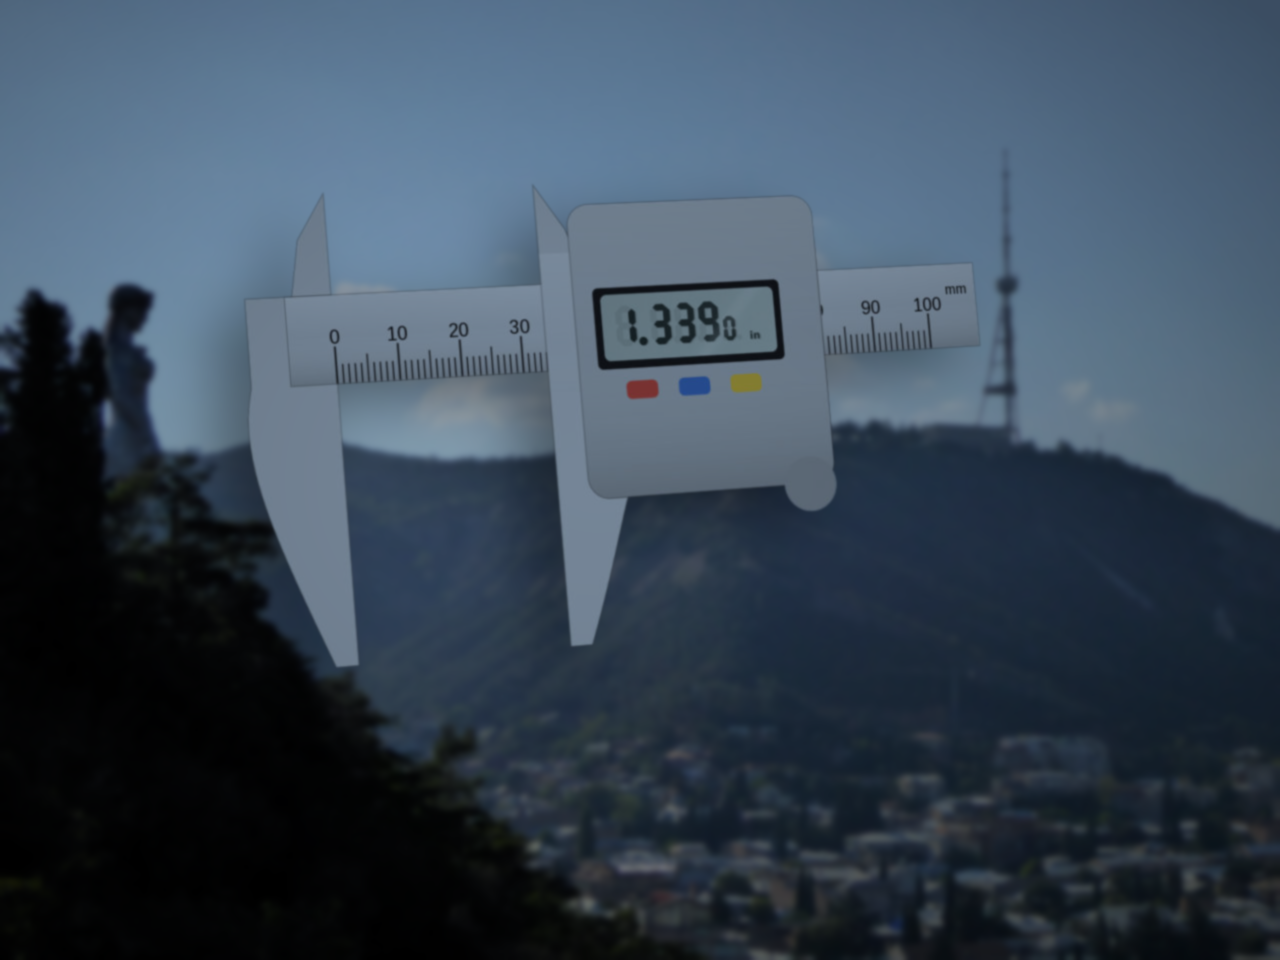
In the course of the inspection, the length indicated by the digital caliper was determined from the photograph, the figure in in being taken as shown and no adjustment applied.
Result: 1.3390 in
